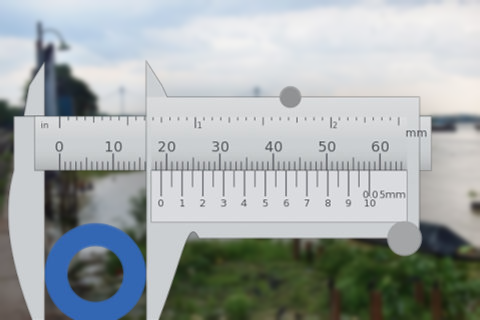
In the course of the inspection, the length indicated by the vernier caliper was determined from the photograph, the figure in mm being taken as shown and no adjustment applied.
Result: 19.0 mm
